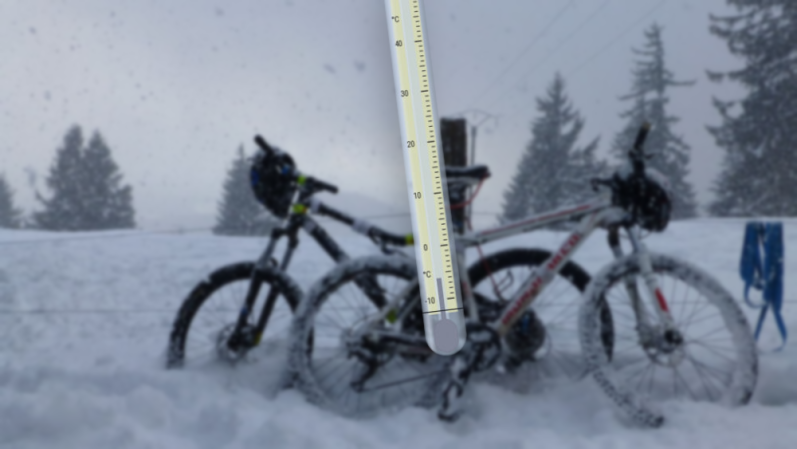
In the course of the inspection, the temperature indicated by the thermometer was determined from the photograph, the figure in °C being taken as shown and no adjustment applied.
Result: -6 °C
